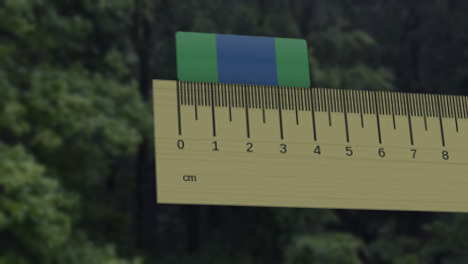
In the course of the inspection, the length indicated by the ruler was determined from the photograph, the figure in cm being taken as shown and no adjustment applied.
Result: 4 cm
